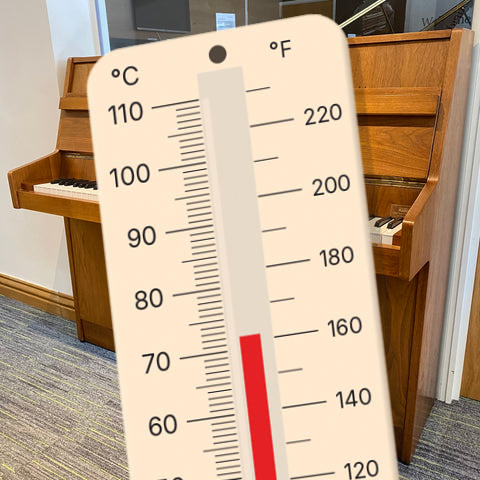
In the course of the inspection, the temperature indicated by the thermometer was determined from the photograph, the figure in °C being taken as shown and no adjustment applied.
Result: 72 °C
